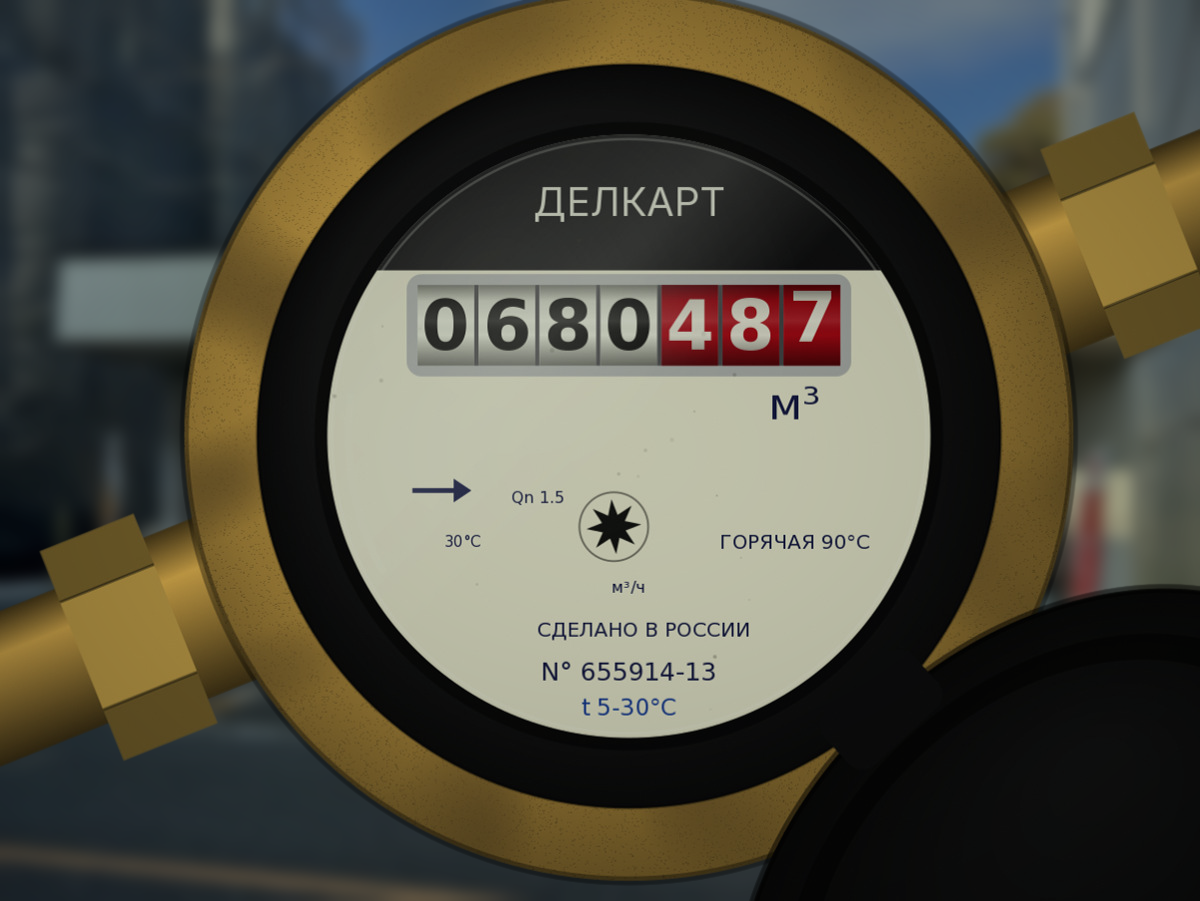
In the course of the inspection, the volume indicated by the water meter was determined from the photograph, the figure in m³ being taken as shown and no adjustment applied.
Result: 680.487 m³
